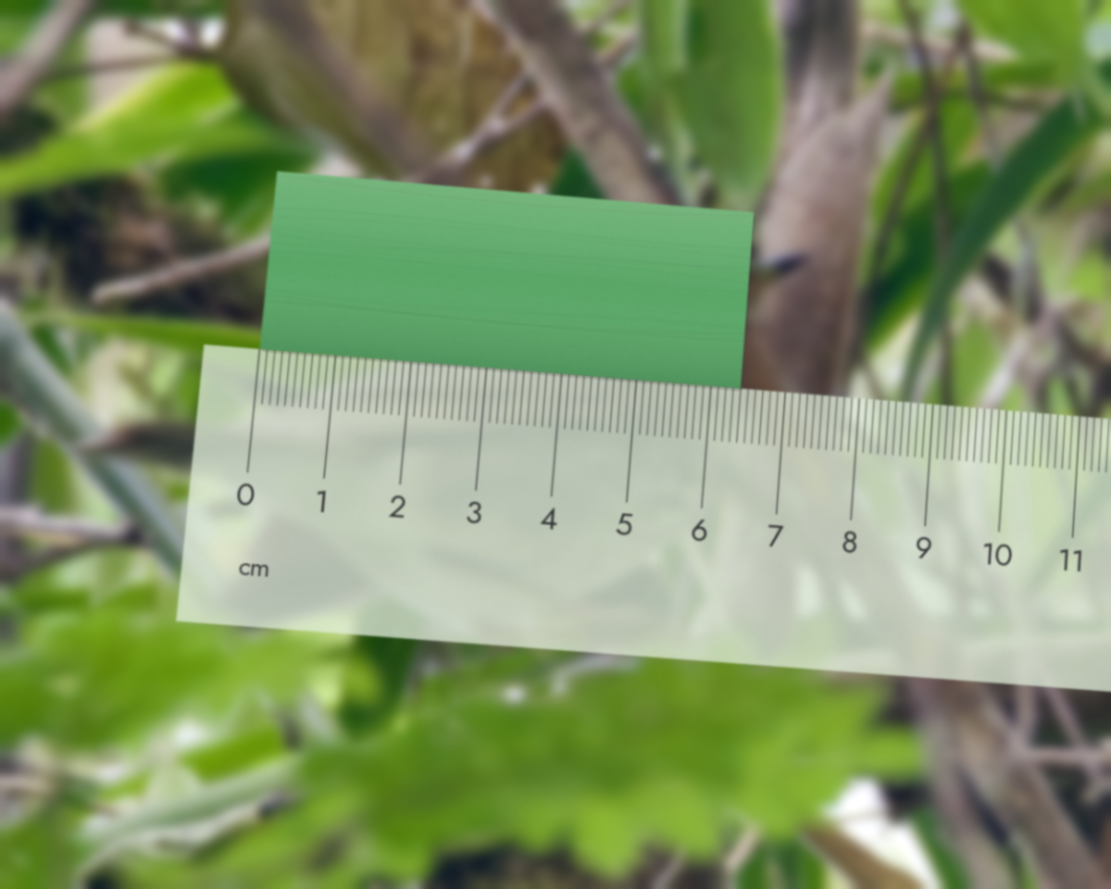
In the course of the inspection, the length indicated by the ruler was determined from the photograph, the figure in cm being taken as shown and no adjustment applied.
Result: 6.4 cm
